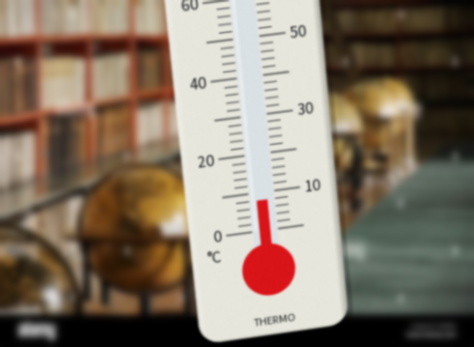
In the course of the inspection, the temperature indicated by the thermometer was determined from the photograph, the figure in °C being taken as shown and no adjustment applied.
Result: 8 °C
